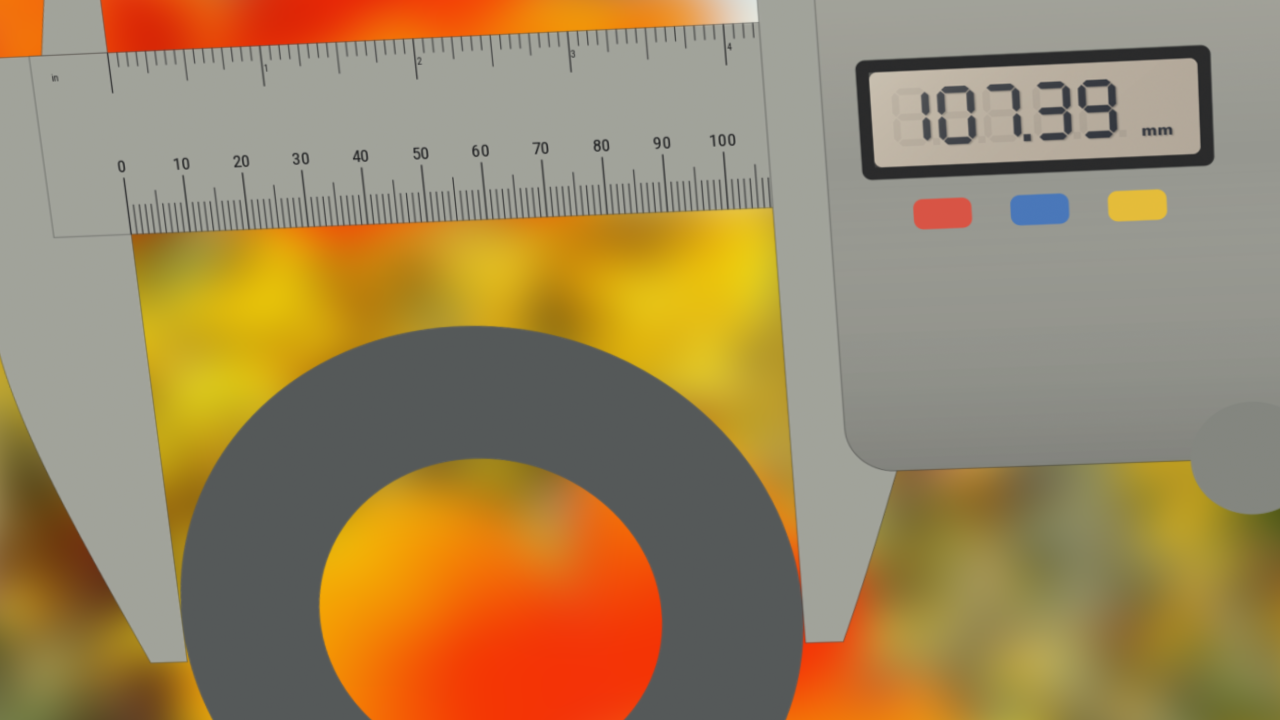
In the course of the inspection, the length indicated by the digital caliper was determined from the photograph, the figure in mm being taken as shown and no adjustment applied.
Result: 107.39 mm
